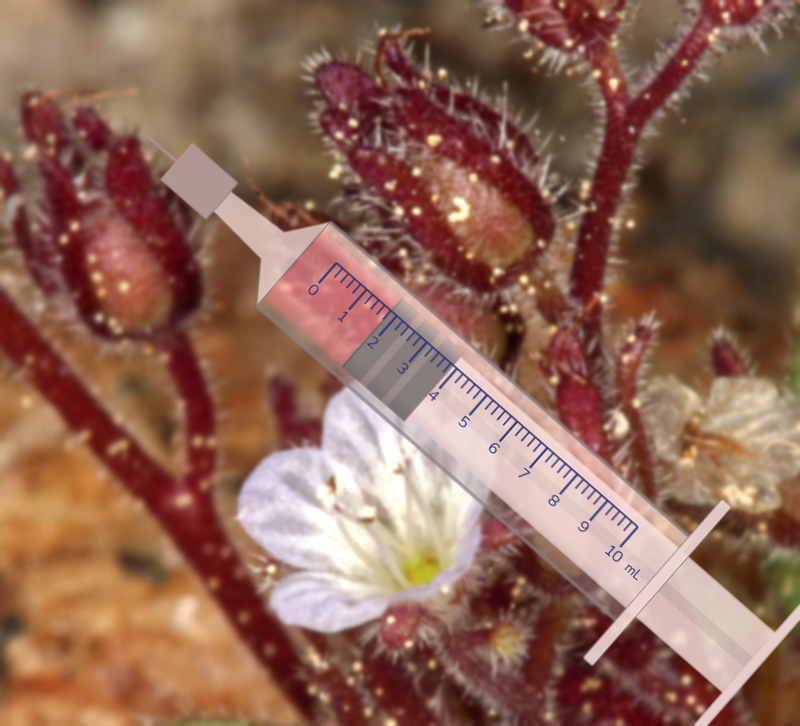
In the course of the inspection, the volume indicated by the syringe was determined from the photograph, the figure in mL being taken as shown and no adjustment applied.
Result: 1.8 mL
